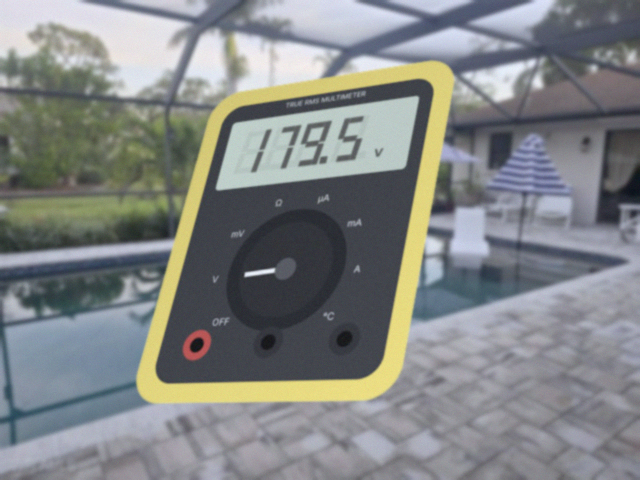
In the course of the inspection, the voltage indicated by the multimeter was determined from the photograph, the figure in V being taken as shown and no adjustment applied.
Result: 179.5 V
